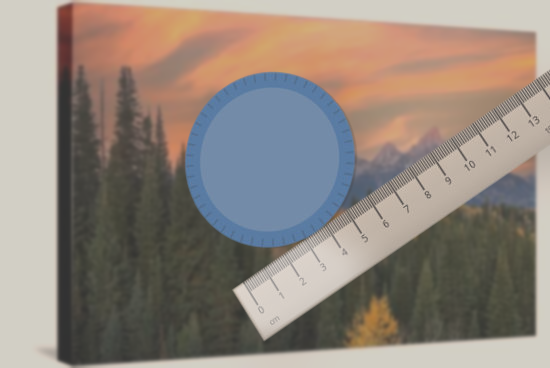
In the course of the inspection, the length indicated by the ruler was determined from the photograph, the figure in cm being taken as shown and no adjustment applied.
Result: 7 cm
